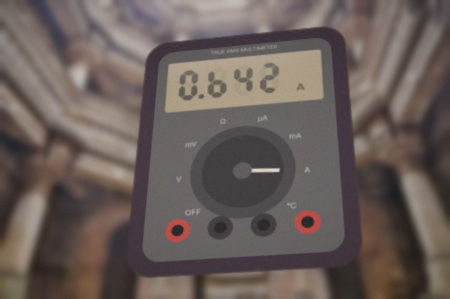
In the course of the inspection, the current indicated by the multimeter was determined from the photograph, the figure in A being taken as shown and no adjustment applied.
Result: 0.642 A
